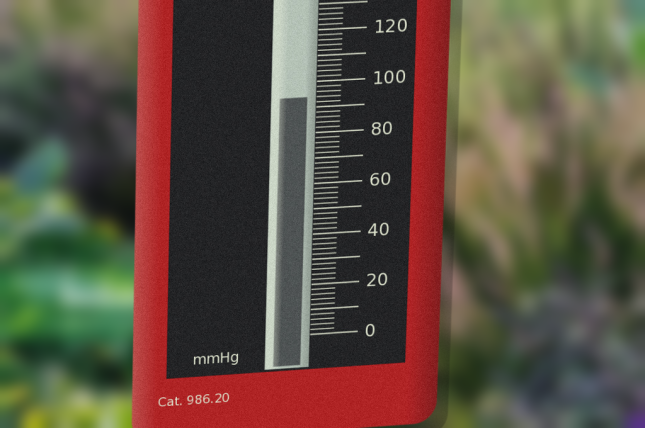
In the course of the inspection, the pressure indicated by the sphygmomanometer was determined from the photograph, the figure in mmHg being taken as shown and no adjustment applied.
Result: 94 mmHg
